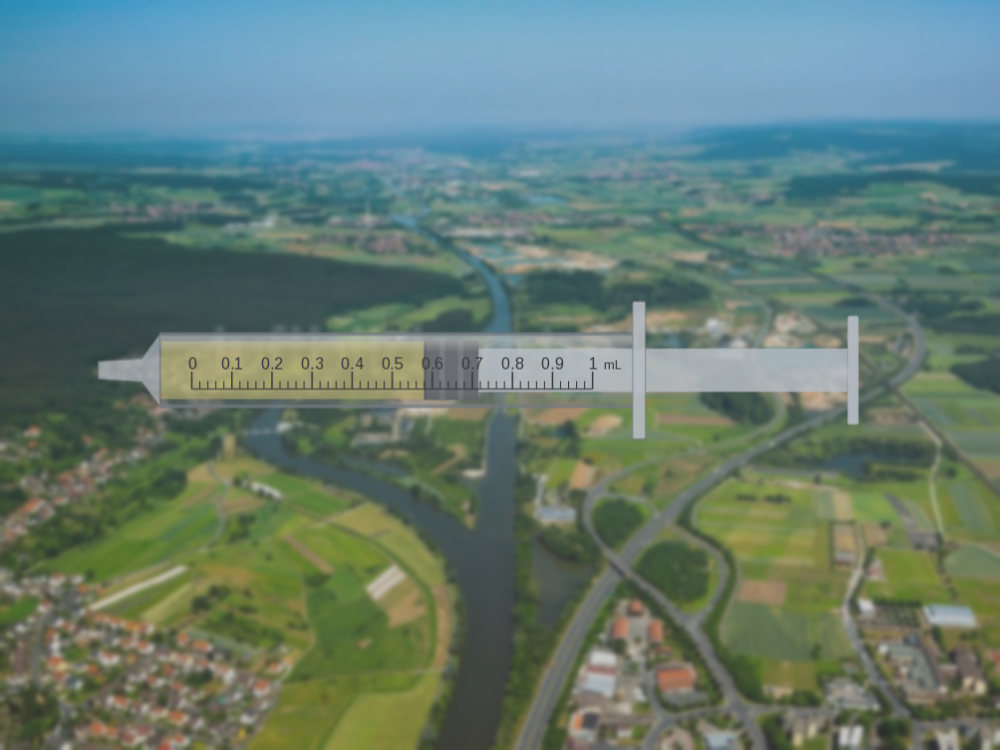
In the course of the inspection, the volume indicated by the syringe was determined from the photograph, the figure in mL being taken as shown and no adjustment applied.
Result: 0.58 mL
